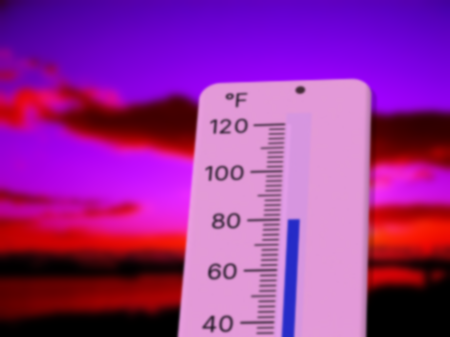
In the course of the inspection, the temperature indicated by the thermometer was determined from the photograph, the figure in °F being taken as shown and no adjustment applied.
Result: 80 °F
